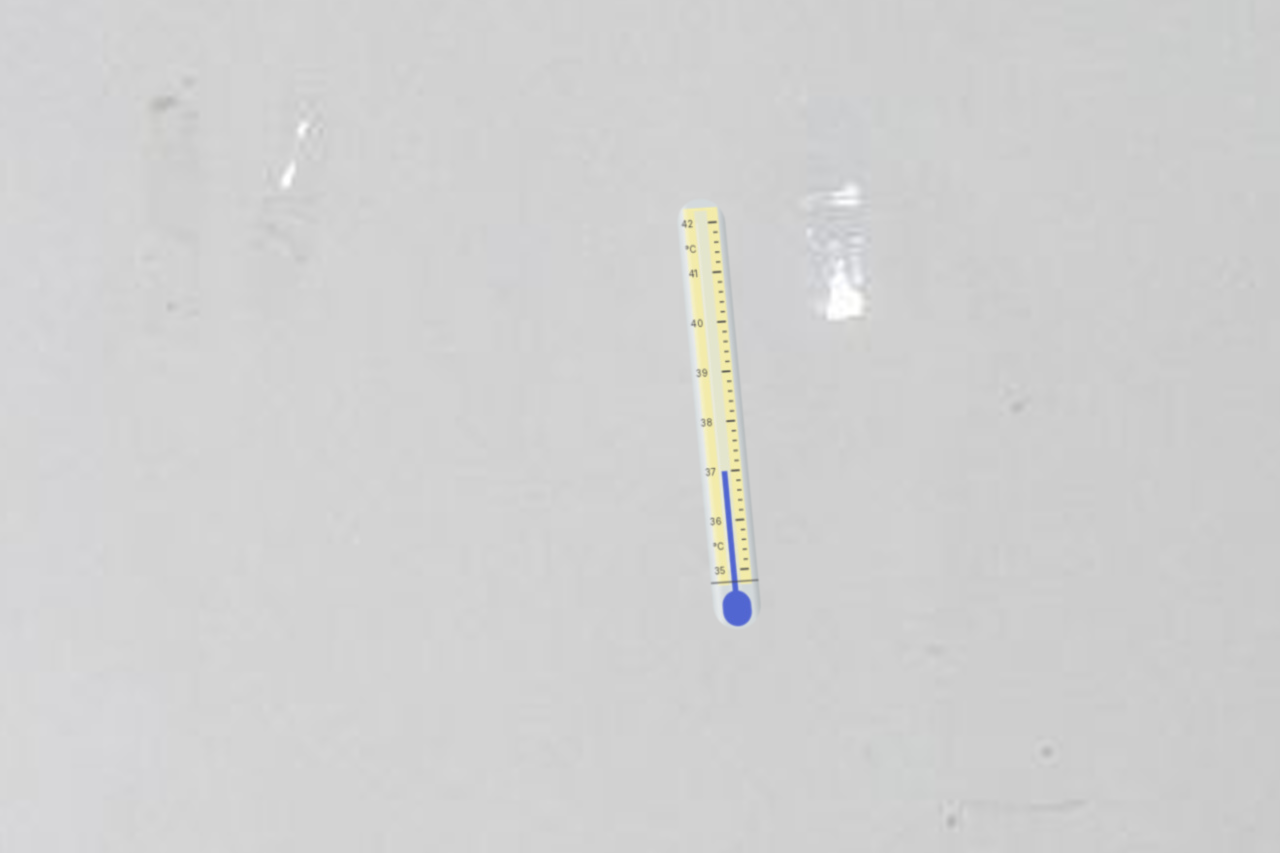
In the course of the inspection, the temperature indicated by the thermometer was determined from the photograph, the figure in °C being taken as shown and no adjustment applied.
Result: 37 °C
